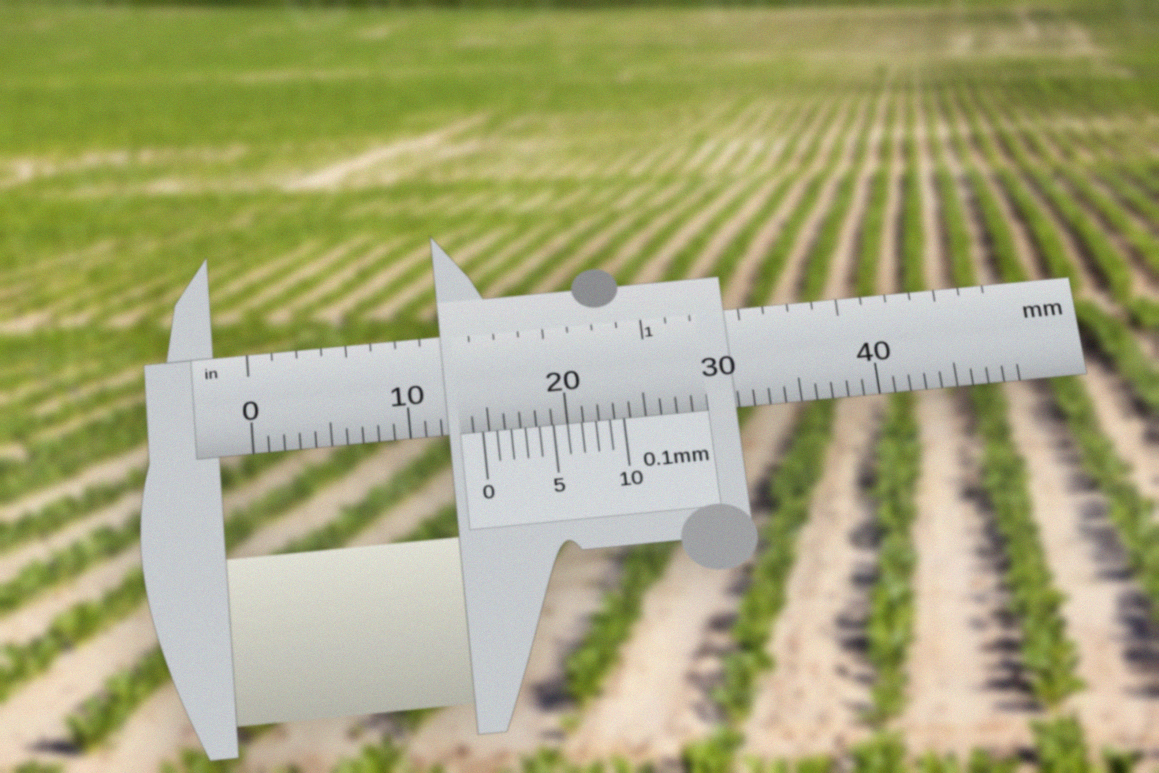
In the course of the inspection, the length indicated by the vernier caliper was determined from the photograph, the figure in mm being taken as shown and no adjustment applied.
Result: 14.6 mm
